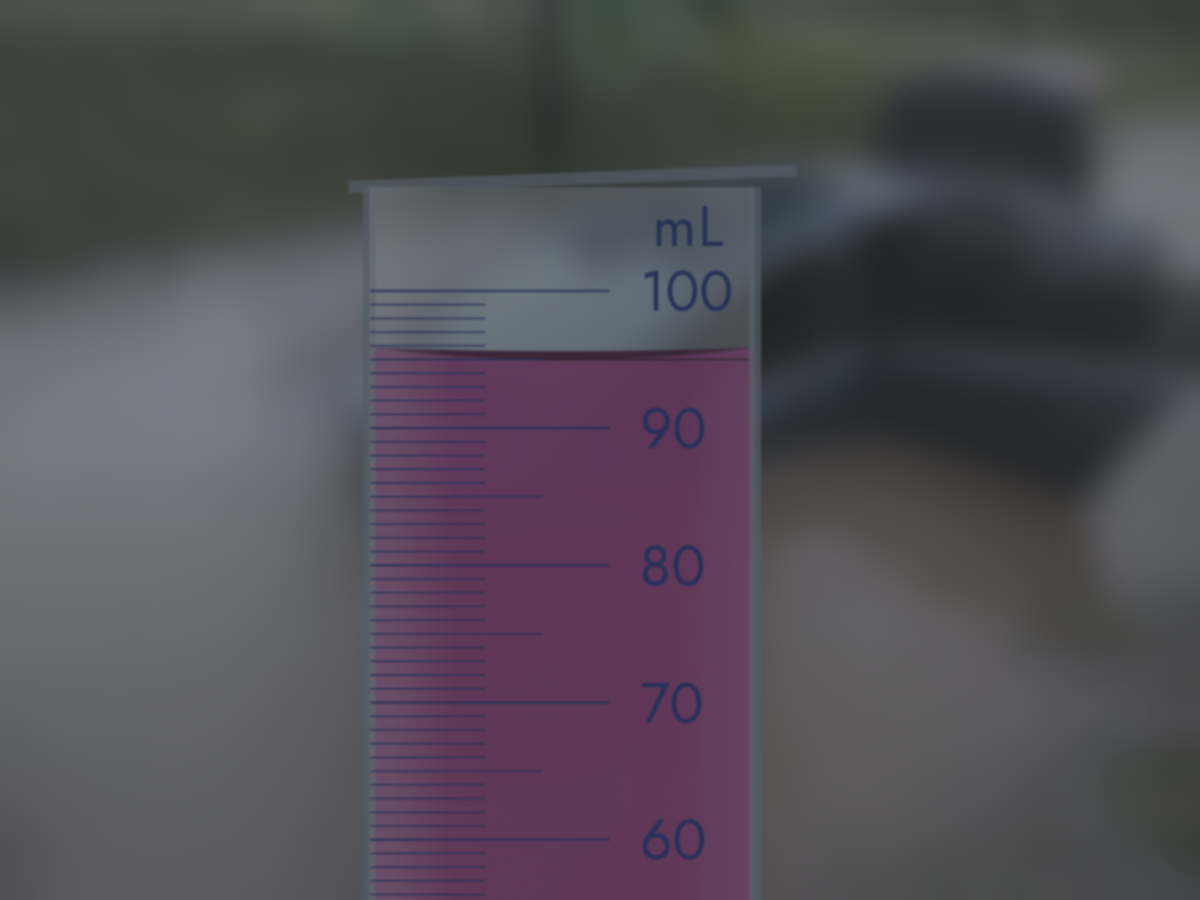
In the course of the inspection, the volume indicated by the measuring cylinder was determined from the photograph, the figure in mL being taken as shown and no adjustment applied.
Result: 95 mL
